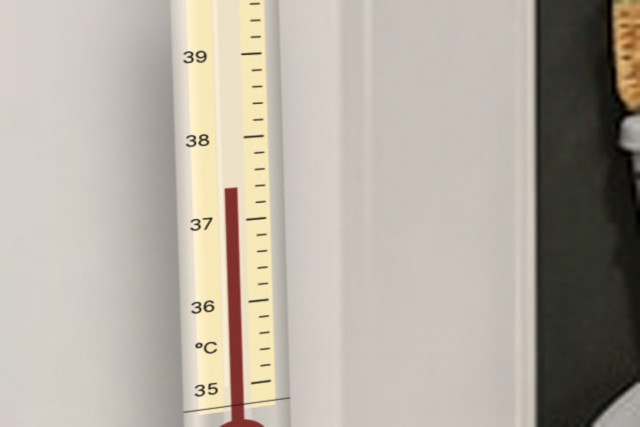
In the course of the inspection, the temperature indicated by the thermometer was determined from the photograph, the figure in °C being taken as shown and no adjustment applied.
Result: 37.4 °C
